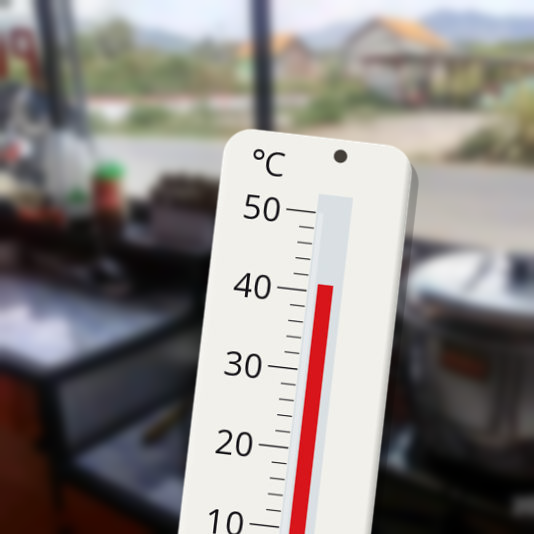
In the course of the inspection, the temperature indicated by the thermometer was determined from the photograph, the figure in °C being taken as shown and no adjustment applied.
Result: 41 °C
